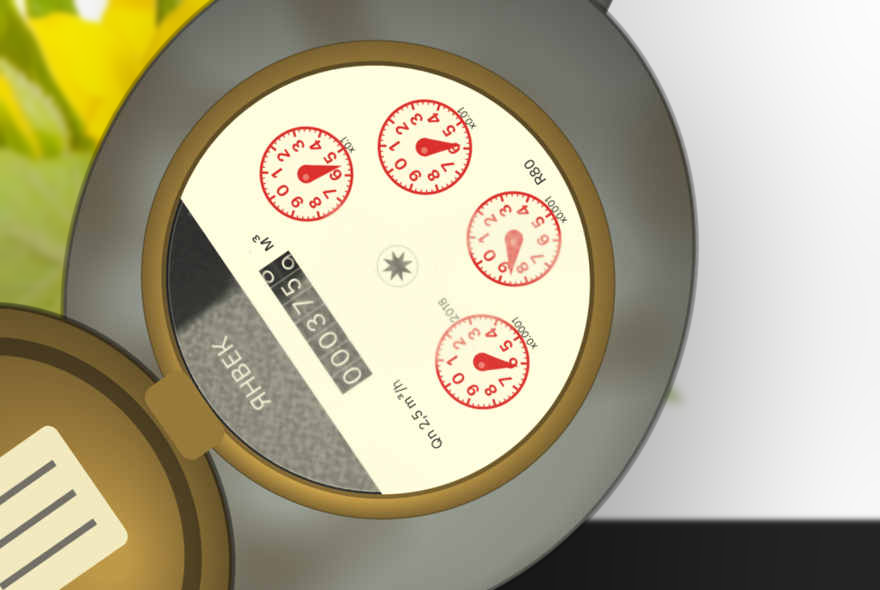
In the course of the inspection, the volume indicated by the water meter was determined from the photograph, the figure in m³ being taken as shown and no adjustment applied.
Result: 3758.5586 m³
